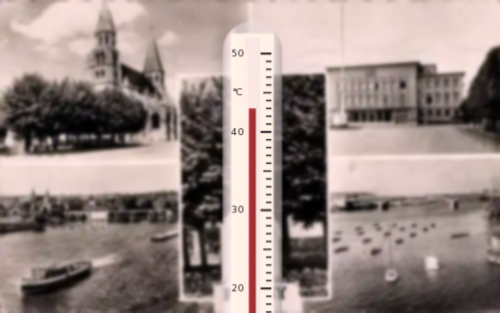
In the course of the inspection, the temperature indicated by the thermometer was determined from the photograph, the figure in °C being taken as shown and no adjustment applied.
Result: 43 °C
